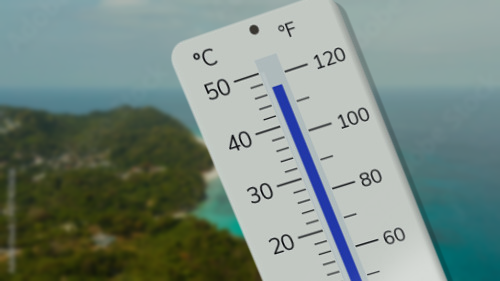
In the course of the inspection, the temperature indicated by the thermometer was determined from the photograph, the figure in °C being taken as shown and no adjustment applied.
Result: 47 °C
